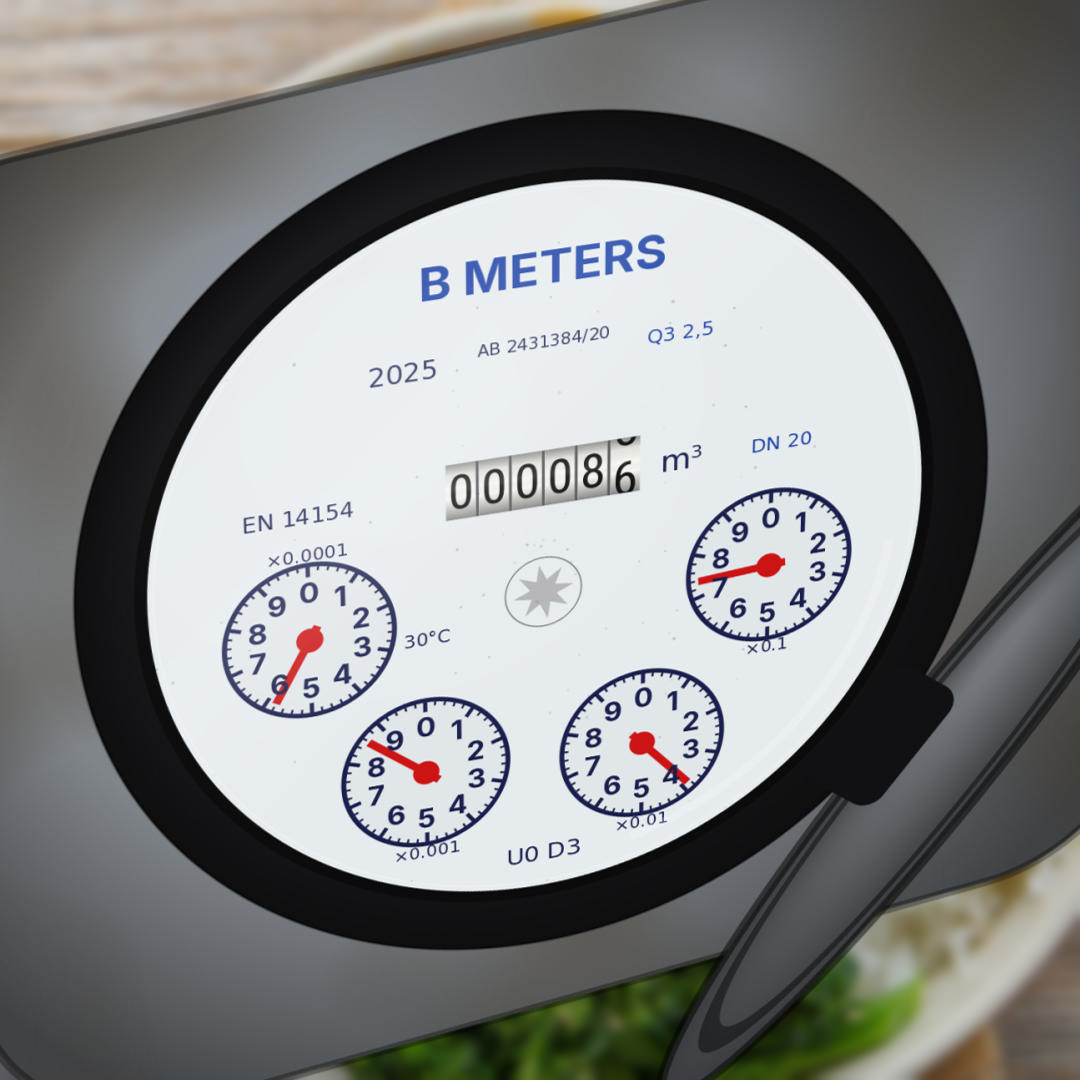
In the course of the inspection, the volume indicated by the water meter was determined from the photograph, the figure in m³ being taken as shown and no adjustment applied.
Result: 85.7385 m³
